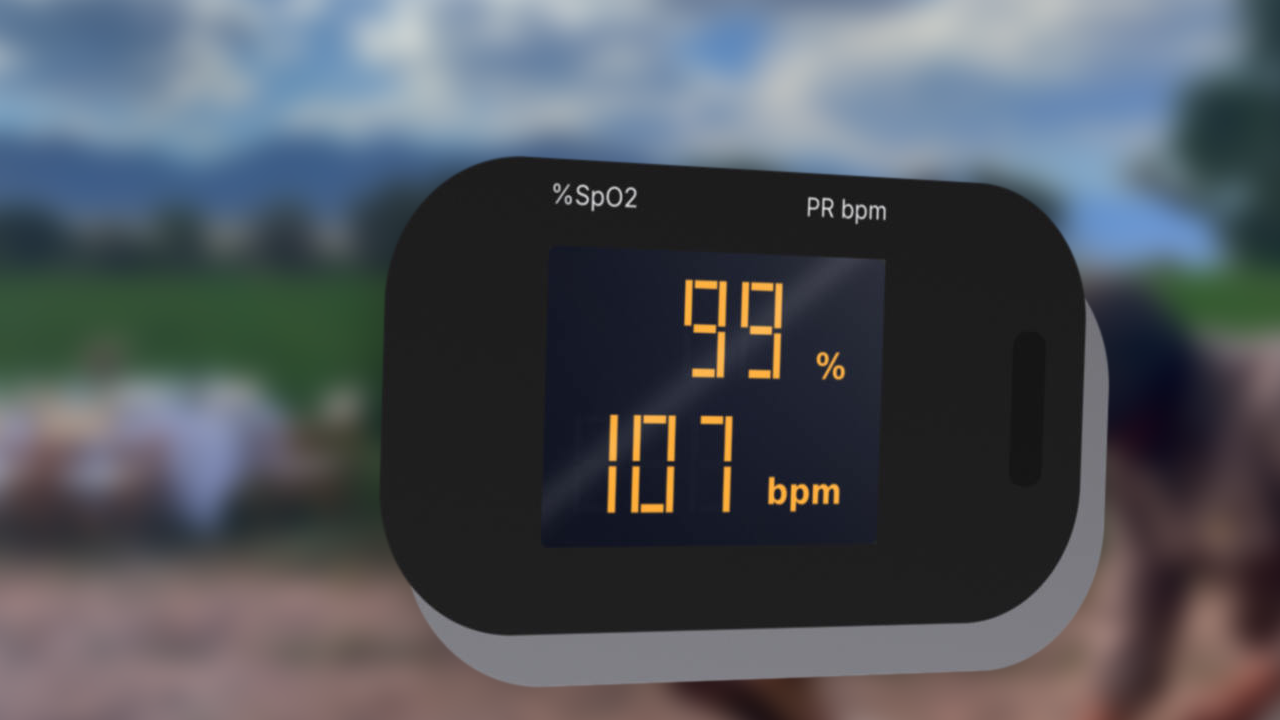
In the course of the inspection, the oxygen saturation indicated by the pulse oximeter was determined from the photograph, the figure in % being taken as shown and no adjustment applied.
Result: 99 %
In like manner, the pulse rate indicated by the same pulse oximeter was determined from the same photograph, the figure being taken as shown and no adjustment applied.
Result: 107 bpm
